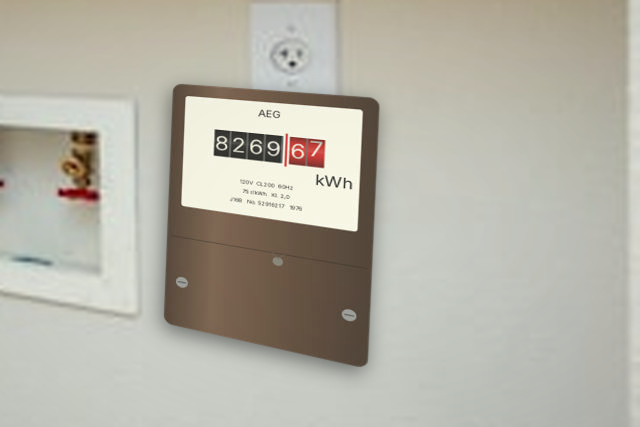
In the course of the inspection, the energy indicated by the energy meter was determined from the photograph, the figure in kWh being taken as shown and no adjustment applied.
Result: 8269.67 kWh
